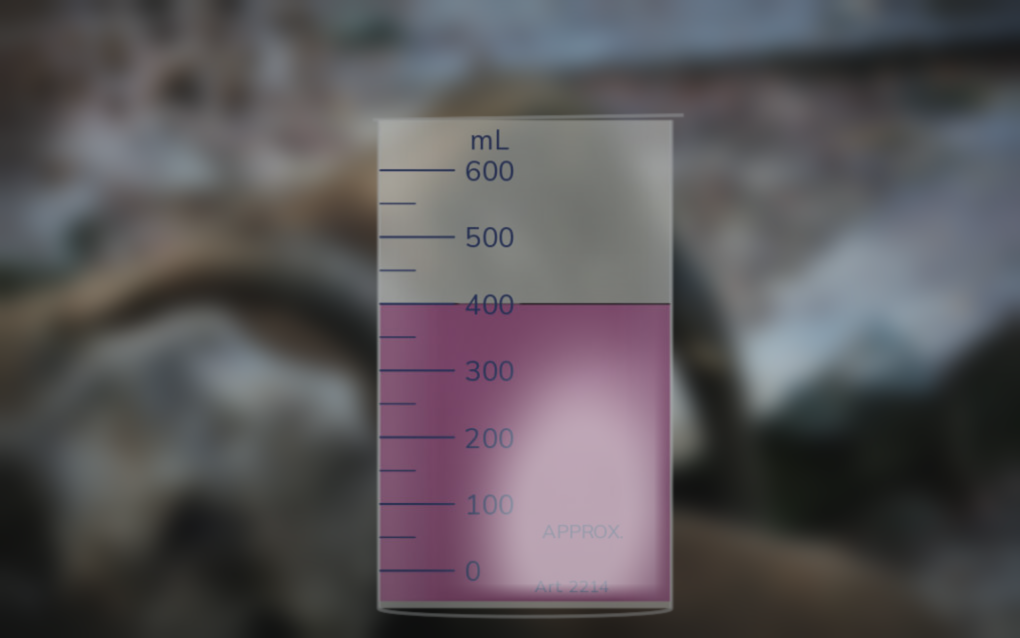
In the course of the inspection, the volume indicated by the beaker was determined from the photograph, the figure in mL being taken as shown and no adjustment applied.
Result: 400 mL
